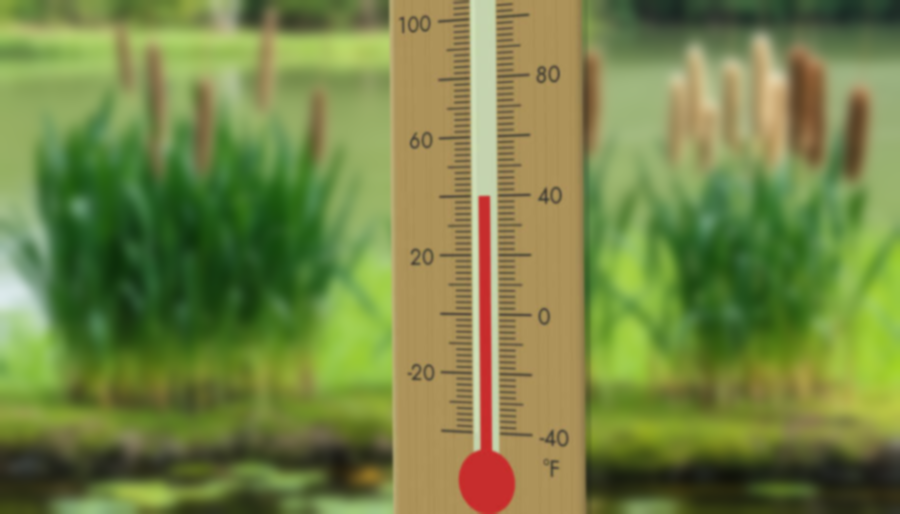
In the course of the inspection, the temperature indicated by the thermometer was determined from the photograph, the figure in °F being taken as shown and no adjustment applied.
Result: 40 °F
